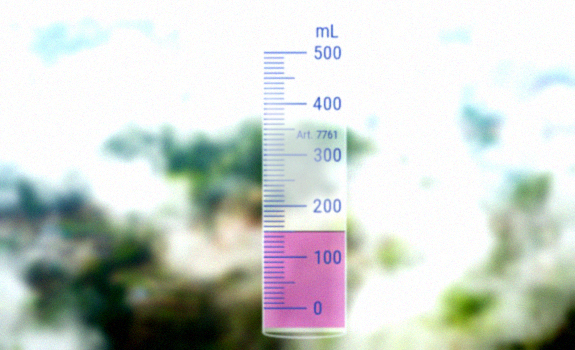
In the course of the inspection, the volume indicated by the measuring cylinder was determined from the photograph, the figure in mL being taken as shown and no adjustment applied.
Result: 150 mL
